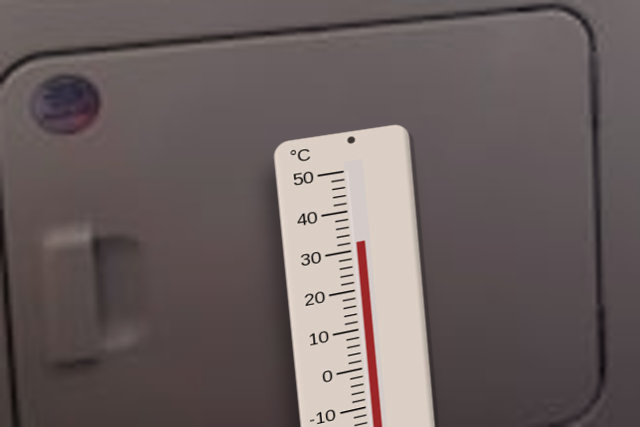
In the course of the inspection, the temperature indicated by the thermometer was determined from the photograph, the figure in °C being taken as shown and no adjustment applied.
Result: 32 °C
